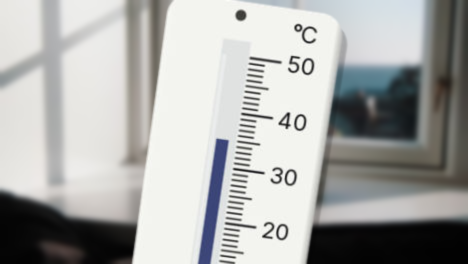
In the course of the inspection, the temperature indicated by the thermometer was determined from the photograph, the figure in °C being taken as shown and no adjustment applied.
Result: 35 °C
